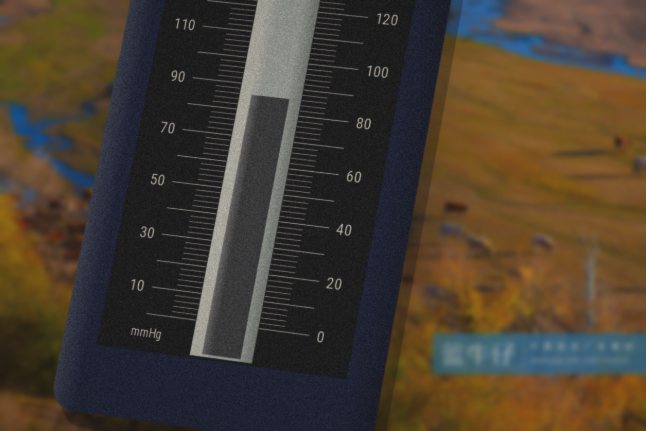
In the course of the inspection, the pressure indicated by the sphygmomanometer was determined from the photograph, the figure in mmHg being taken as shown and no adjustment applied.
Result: 86 mmHg
